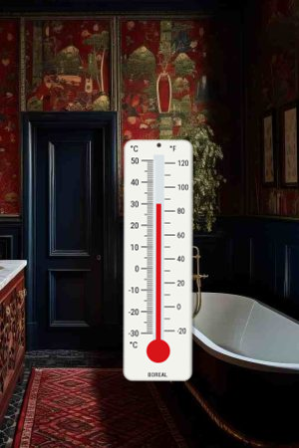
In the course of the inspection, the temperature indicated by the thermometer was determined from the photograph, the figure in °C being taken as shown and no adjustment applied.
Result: 30 °C
